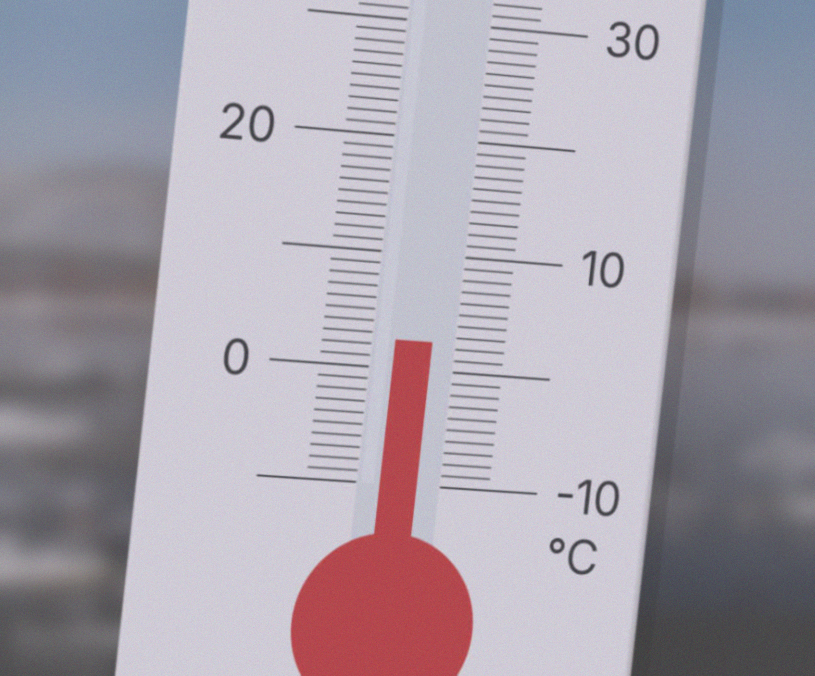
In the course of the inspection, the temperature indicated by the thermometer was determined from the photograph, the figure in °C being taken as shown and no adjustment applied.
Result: 2.5 °C
